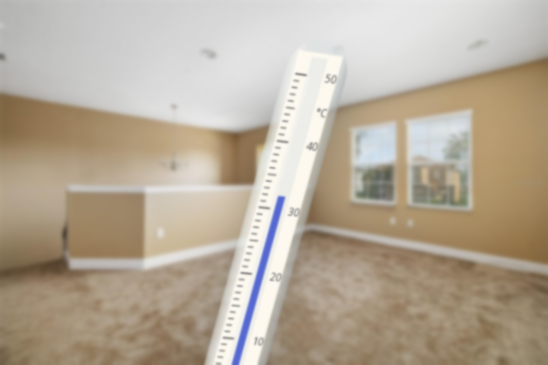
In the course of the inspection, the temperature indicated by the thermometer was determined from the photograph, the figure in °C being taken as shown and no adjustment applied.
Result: 32 °C
